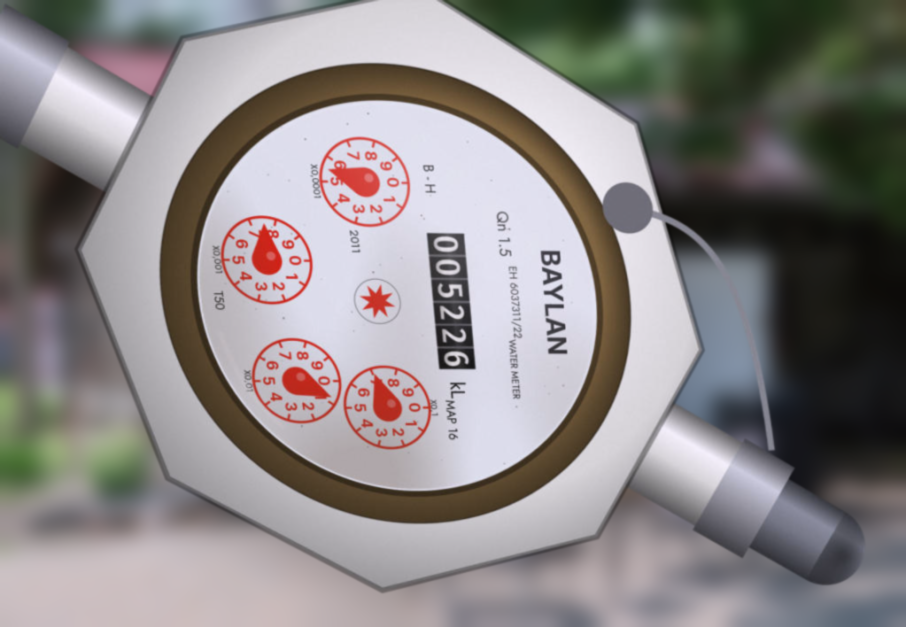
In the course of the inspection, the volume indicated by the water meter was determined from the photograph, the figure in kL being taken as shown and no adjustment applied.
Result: 5226.7075 kL
